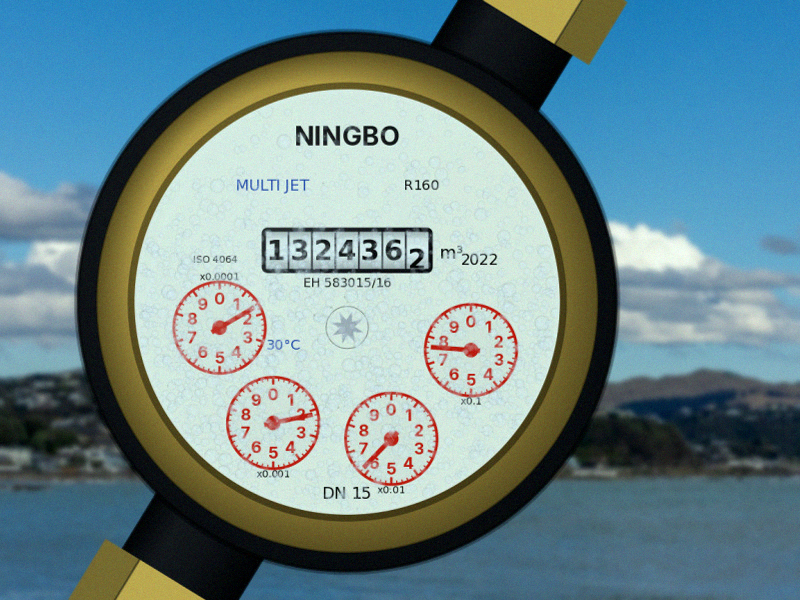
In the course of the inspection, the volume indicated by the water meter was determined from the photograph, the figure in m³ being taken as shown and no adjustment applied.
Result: 1324361.7621 m³
